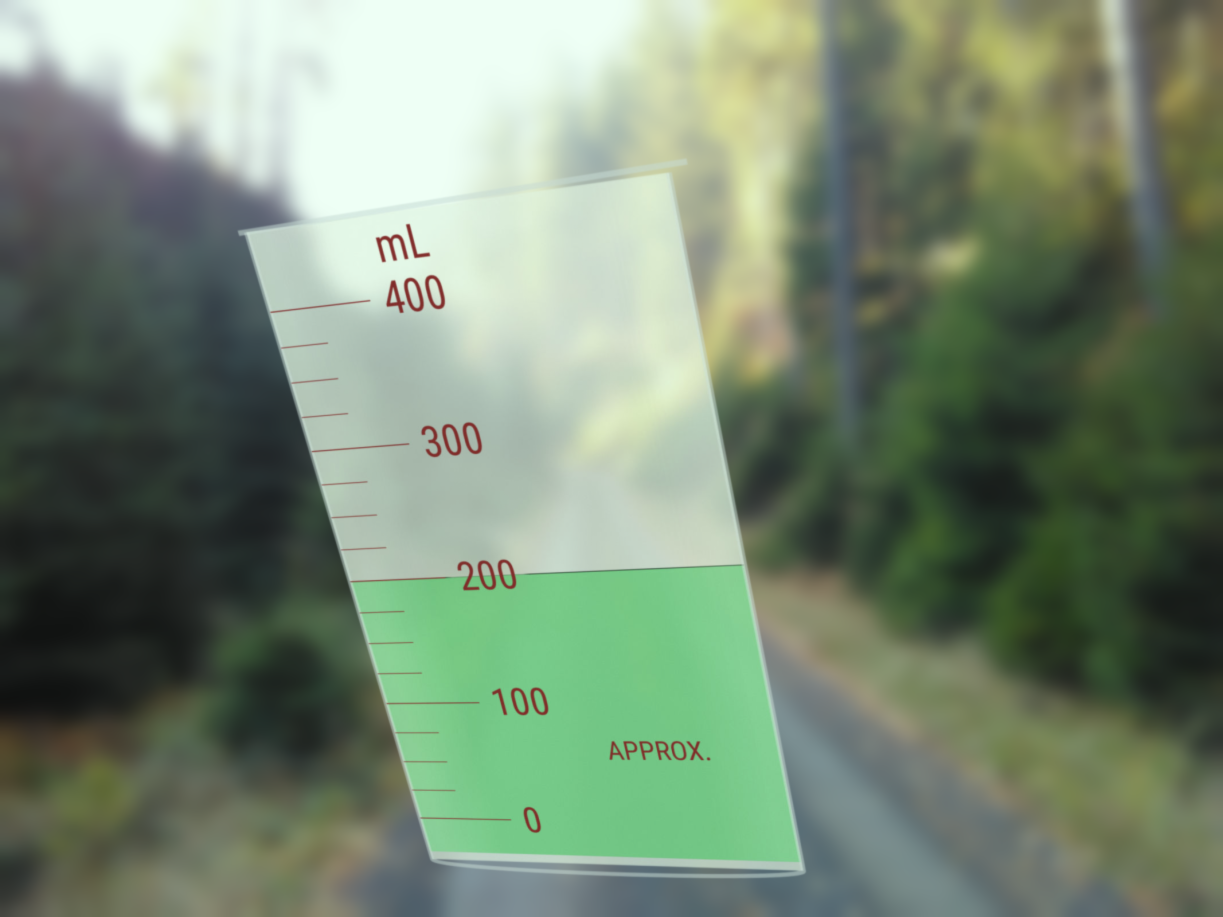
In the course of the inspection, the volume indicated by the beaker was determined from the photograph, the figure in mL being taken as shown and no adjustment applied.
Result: 200 mL
